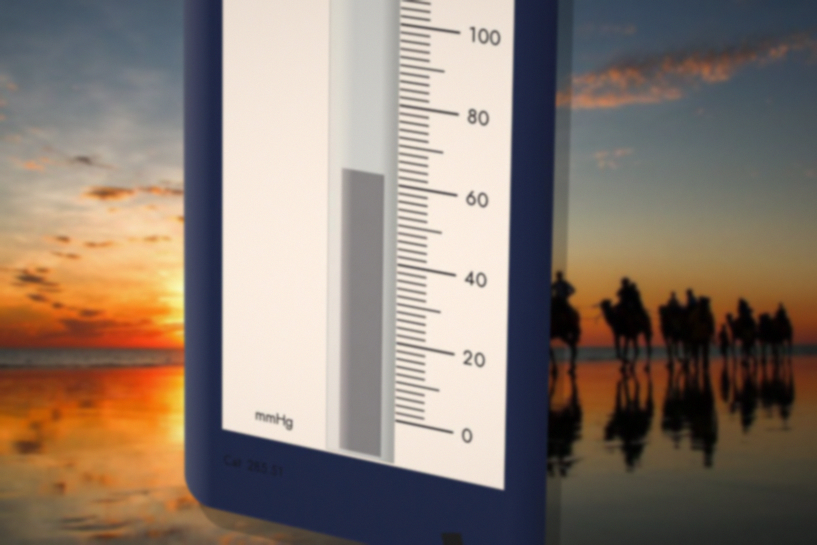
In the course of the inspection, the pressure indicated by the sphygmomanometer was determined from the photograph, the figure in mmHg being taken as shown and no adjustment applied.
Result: 62 mmHg
